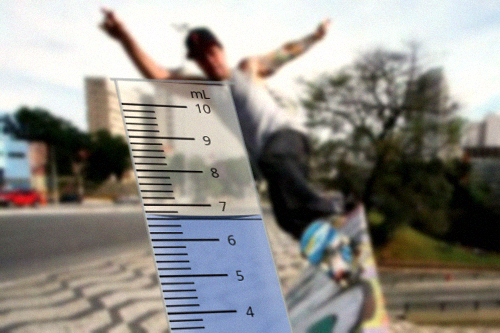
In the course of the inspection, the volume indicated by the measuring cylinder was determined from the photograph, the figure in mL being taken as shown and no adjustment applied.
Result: 6.6 mL
